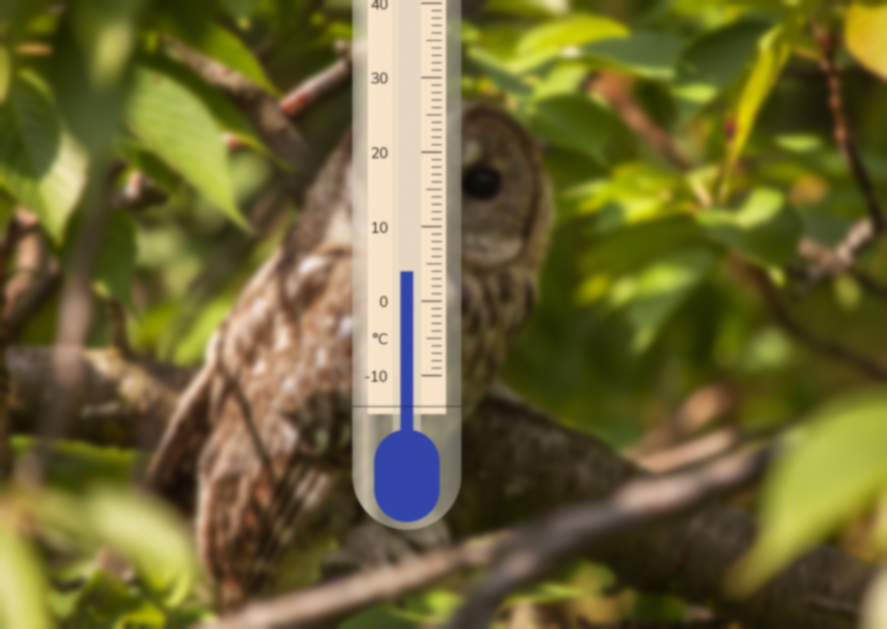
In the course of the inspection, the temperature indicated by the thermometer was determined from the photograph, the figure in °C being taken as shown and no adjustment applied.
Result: 4 °C
